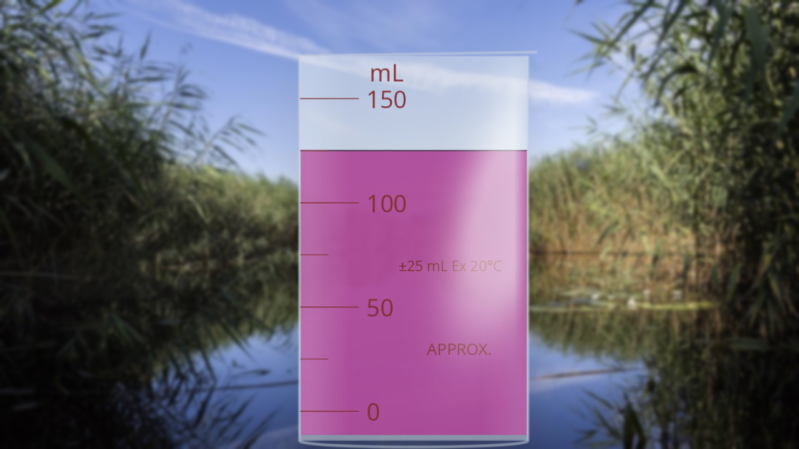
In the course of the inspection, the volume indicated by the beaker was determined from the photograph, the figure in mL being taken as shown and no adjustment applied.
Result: 125 mL
